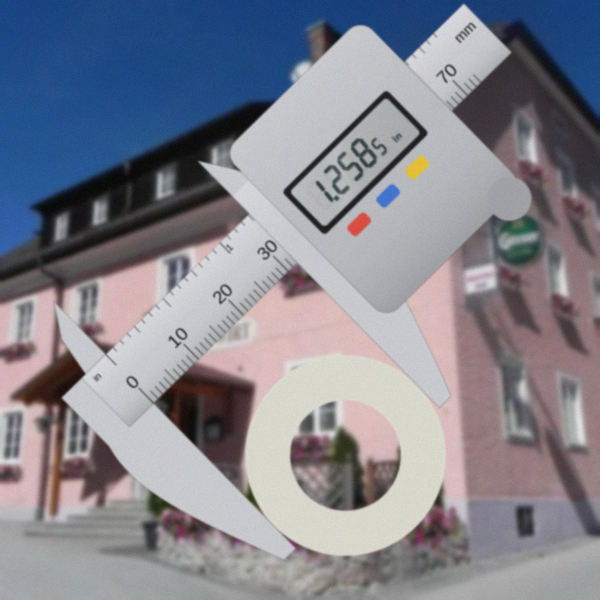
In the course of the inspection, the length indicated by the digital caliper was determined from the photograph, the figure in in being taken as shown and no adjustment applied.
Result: 1.2585 in
